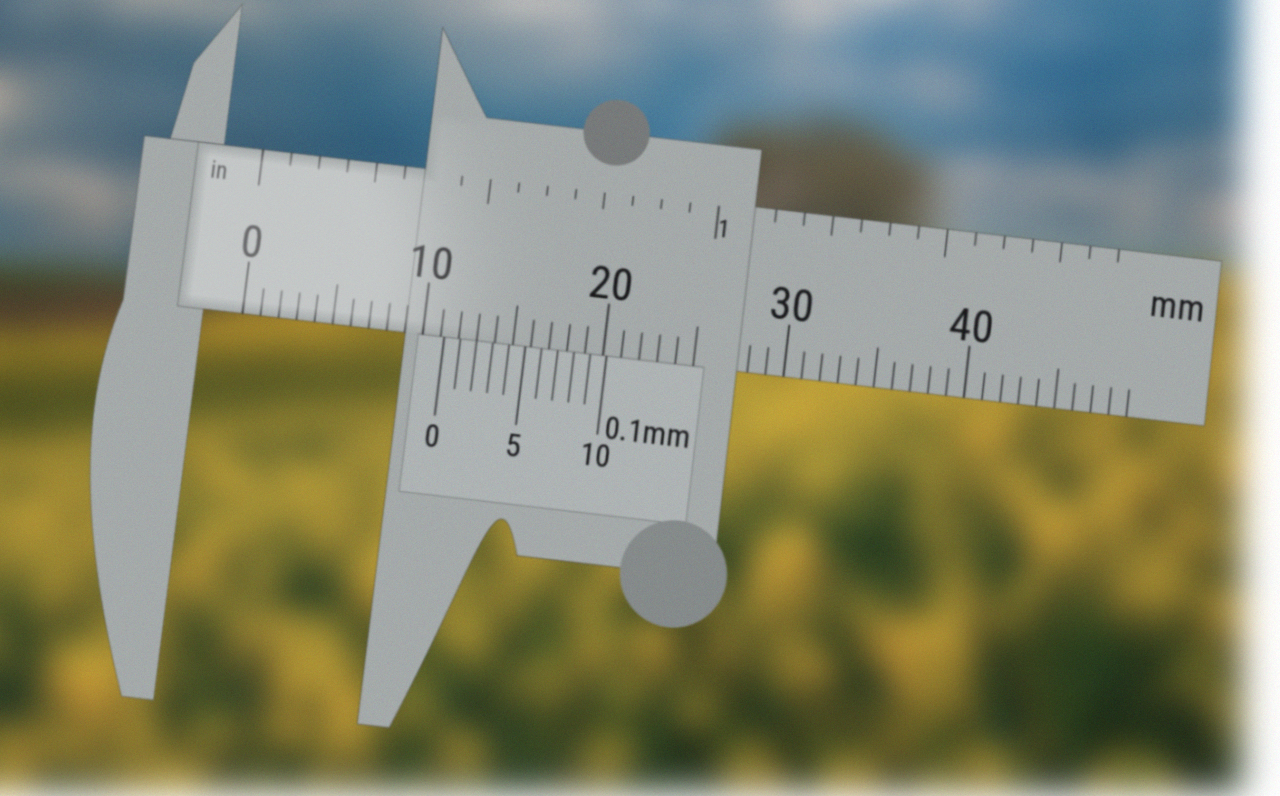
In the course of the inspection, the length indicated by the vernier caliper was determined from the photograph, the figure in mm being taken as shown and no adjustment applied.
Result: 11.2 mm
